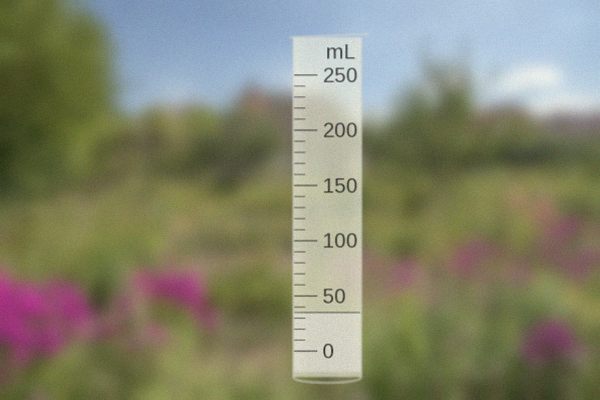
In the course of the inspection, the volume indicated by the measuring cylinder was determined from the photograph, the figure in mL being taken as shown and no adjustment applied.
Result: 35 mL
